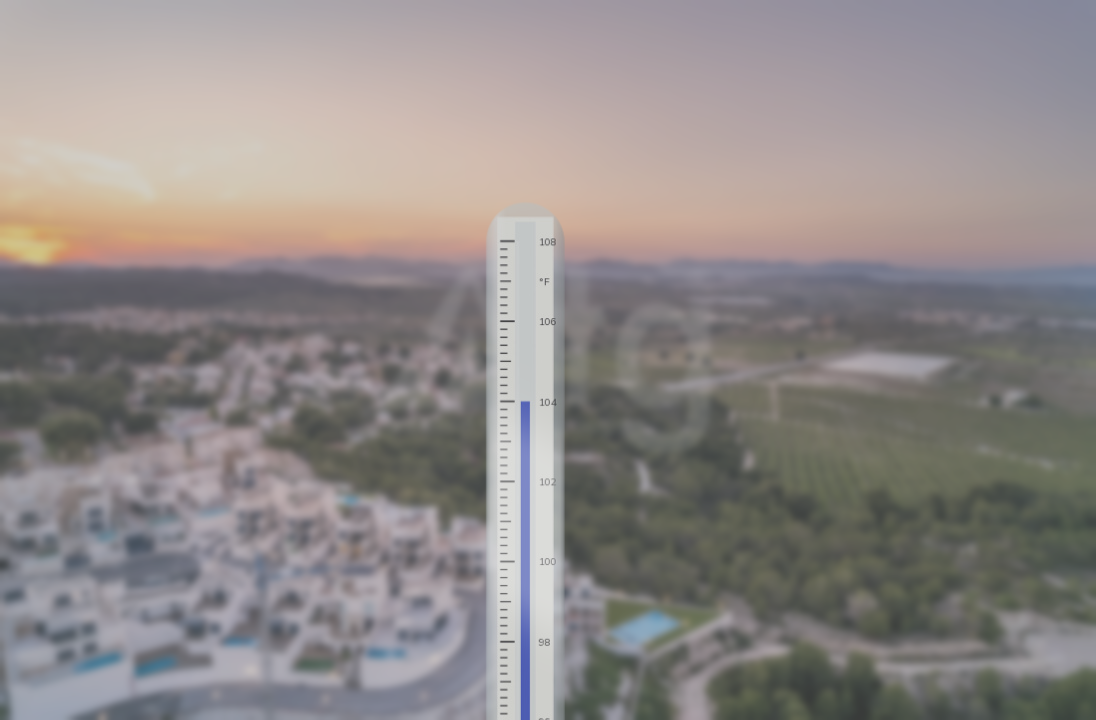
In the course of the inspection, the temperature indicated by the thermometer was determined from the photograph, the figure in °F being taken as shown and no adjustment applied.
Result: 104 °F
